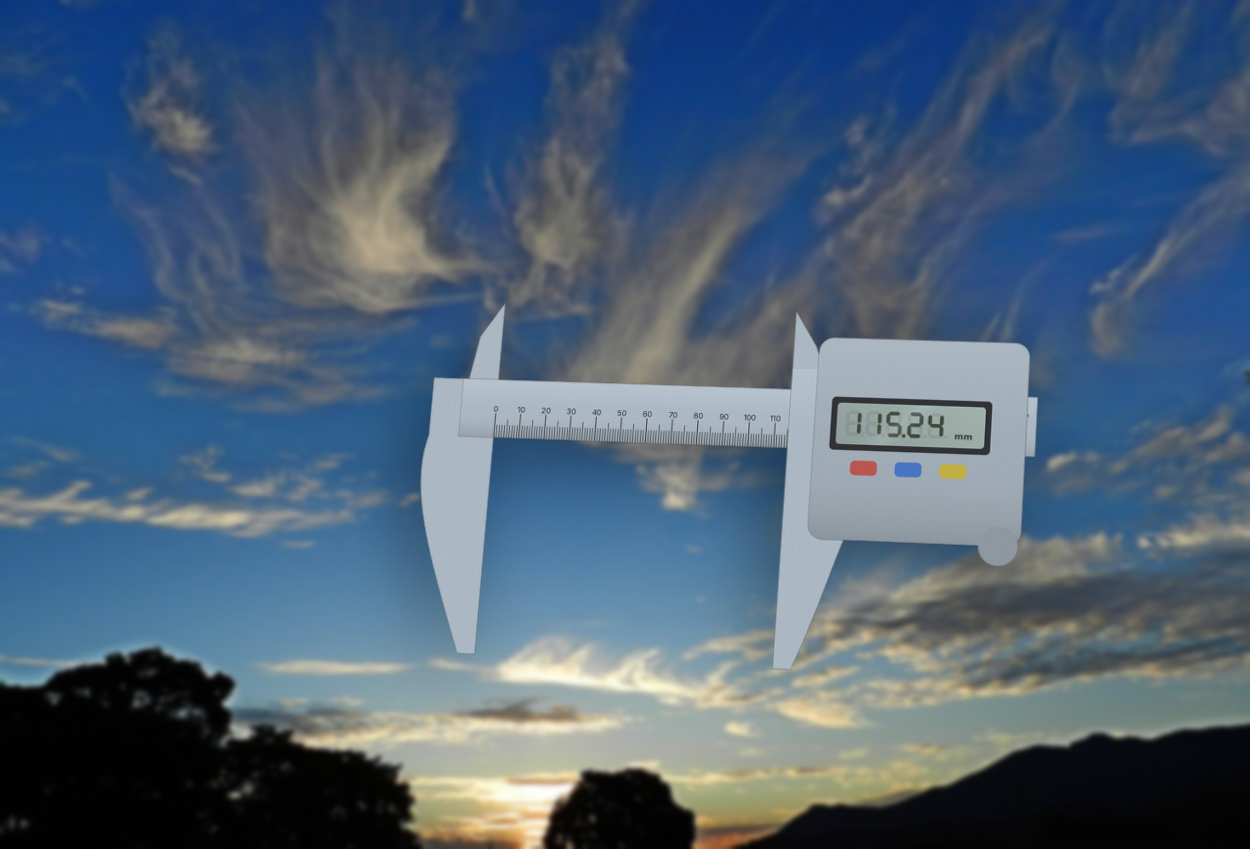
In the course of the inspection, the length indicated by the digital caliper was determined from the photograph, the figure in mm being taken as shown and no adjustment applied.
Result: 115.24 mm
